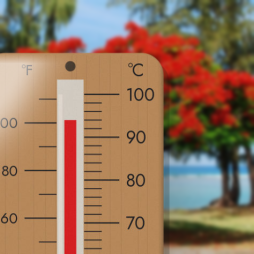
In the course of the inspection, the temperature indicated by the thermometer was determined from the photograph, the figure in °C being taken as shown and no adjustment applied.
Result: 94 °C
